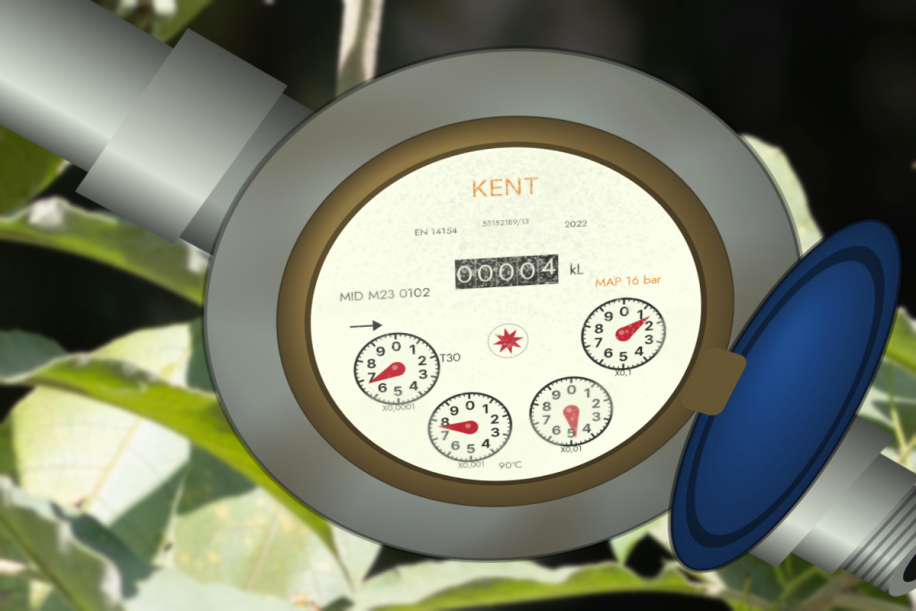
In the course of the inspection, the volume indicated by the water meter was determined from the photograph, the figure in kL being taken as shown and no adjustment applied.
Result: 4.1476 kL
